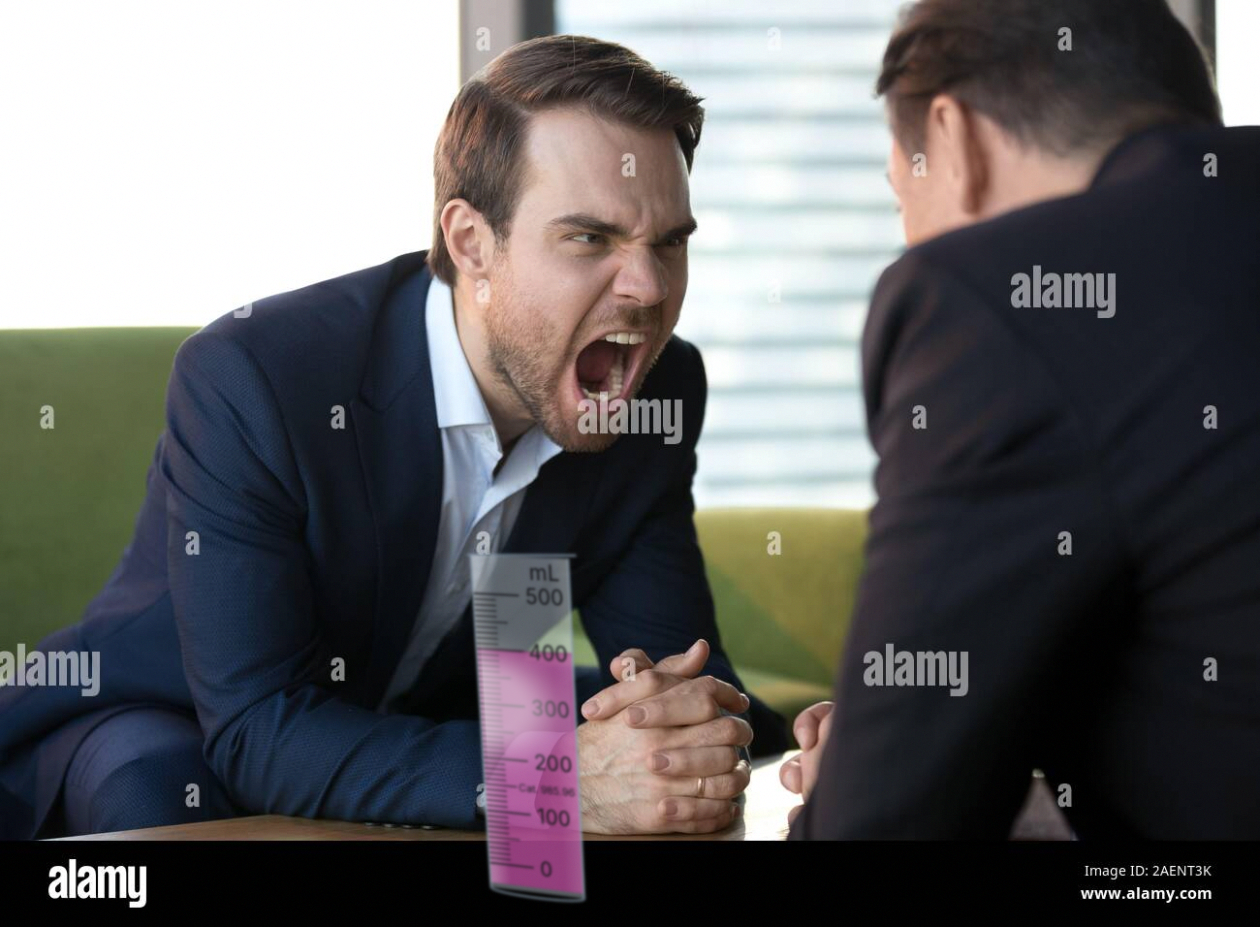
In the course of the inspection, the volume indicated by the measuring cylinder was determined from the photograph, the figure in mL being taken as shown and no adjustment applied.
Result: 400 mL
